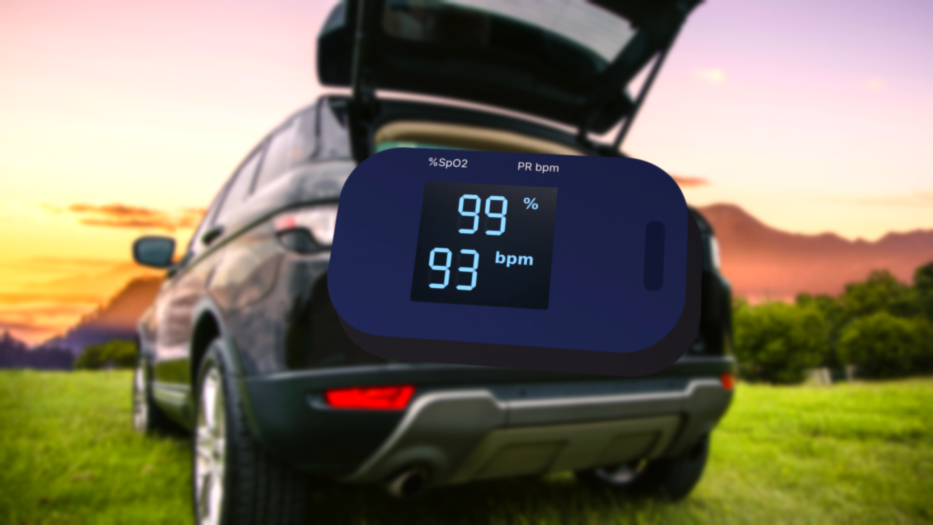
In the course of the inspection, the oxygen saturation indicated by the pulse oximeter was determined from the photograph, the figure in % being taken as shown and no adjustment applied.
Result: 99 %
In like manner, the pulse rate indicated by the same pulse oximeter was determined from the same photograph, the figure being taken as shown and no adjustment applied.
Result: 93 bpm
